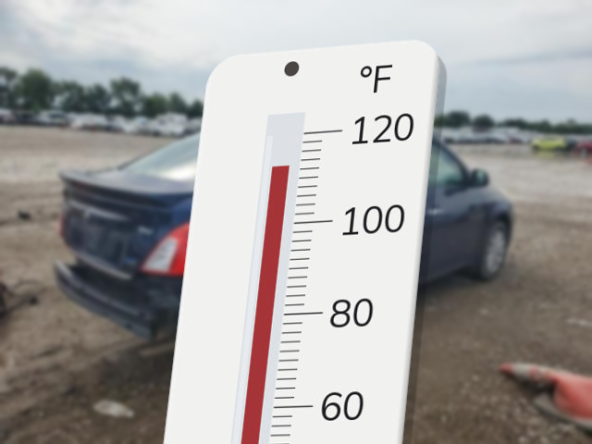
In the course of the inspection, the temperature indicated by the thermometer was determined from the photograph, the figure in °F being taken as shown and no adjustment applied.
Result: 113 °F
